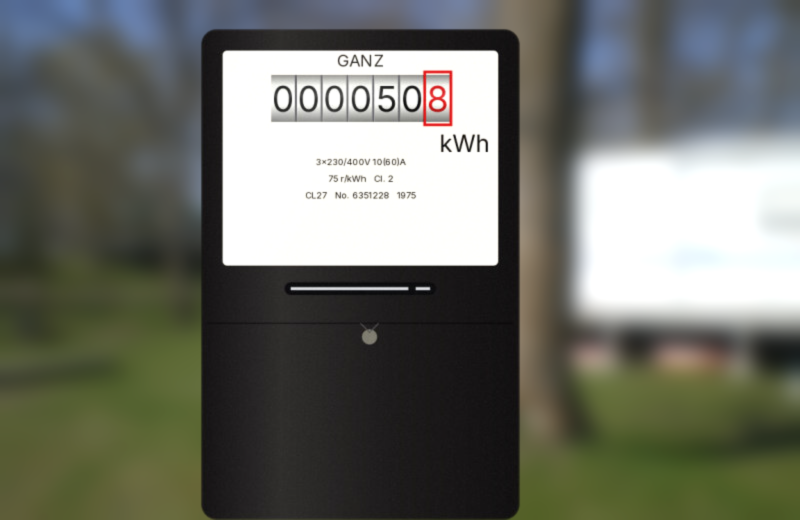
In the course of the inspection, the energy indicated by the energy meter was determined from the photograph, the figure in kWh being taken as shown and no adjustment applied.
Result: 50.8 kWh
